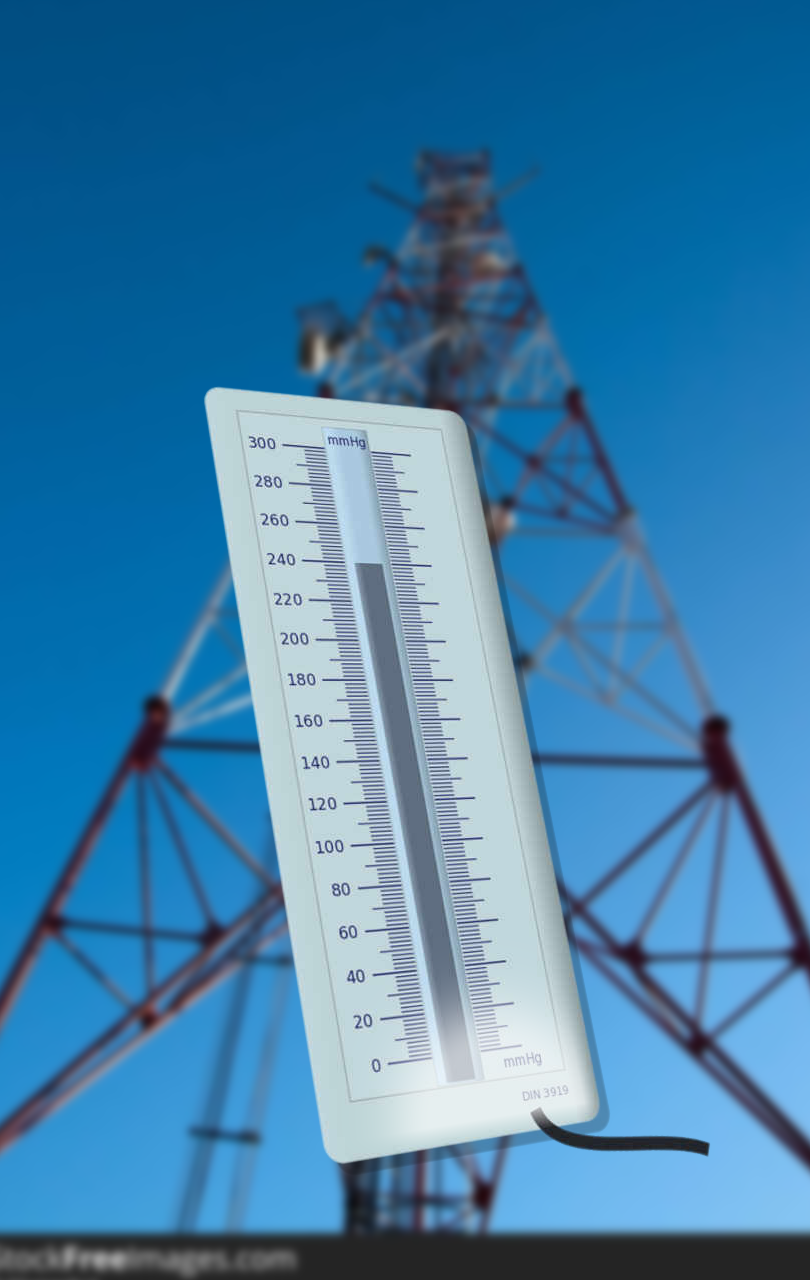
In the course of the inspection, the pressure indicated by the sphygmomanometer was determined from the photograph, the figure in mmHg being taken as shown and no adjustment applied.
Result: 240 mmHg
